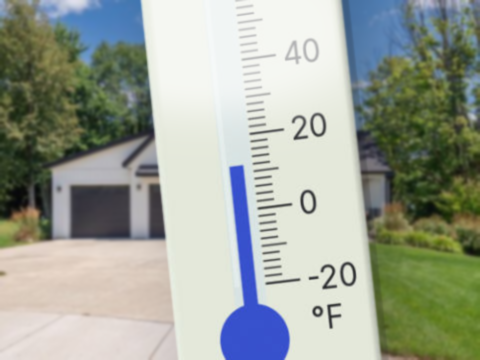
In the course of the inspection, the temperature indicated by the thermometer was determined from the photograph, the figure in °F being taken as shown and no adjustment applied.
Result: 12 °F
